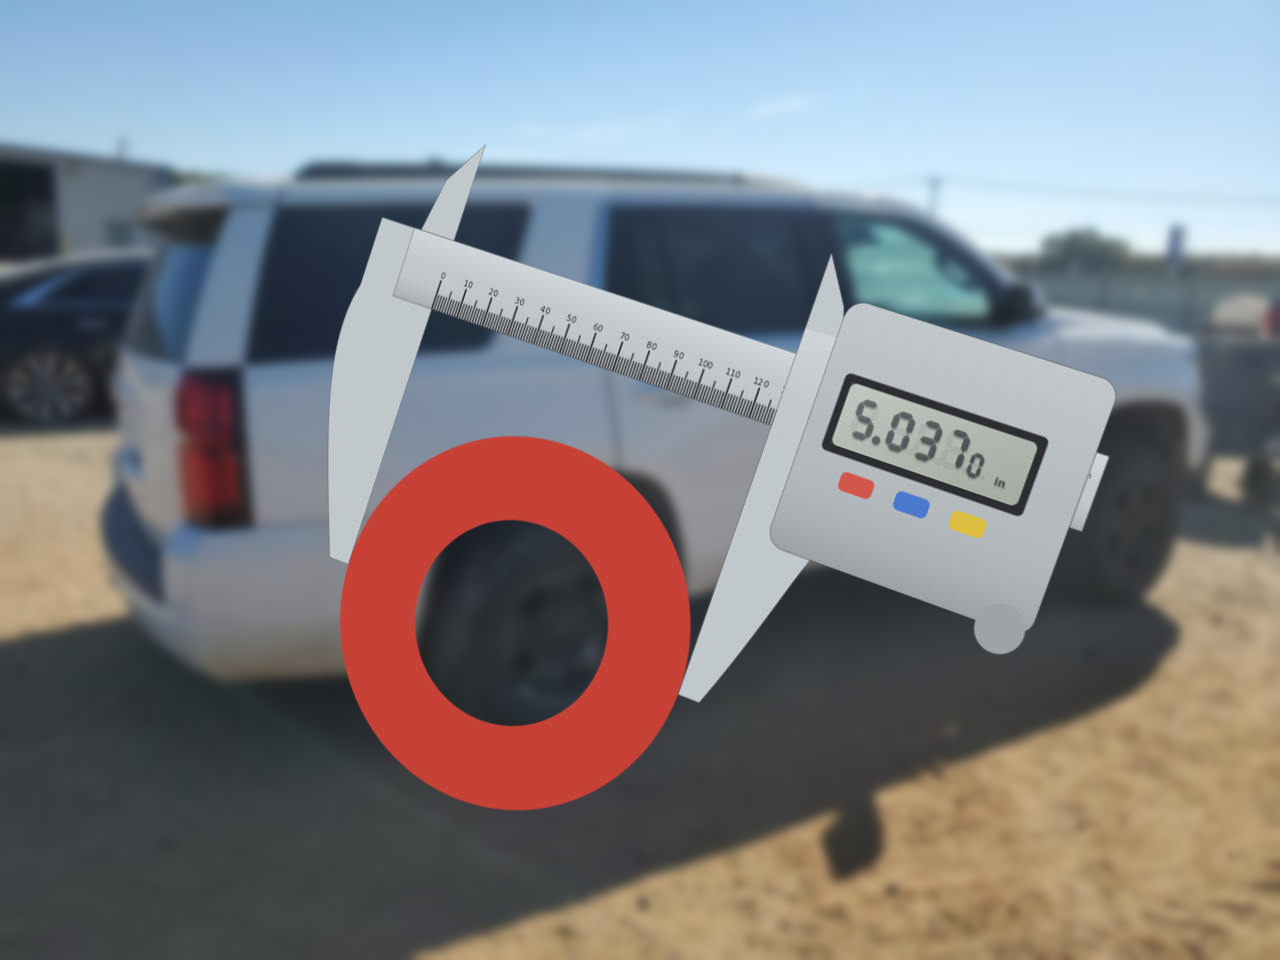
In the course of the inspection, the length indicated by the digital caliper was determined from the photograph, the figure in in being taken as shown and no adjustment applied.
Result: 5.0370 in
